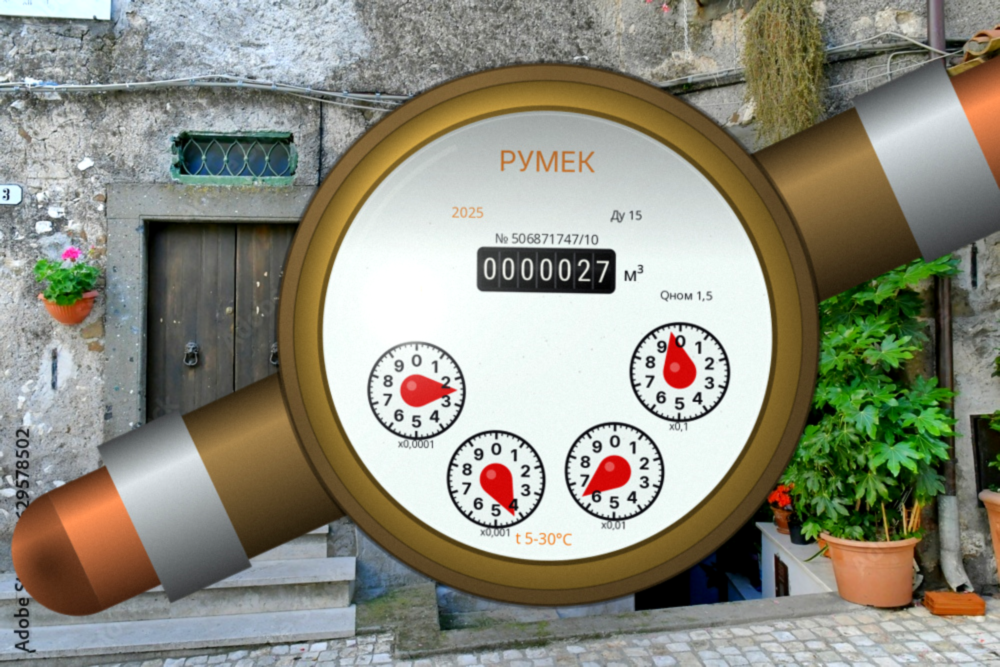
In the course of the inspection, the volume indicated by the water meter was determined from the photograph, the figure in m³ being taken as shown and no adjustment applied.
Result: 26.9642 m³
